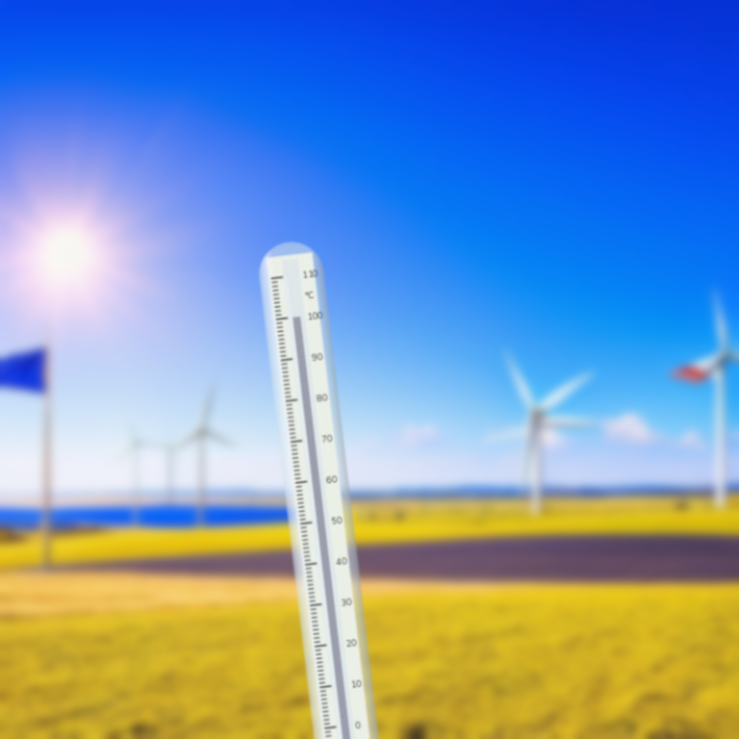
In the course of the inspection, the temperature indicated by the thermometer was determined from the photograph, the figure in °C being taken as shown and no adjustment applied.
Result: 100 °C
